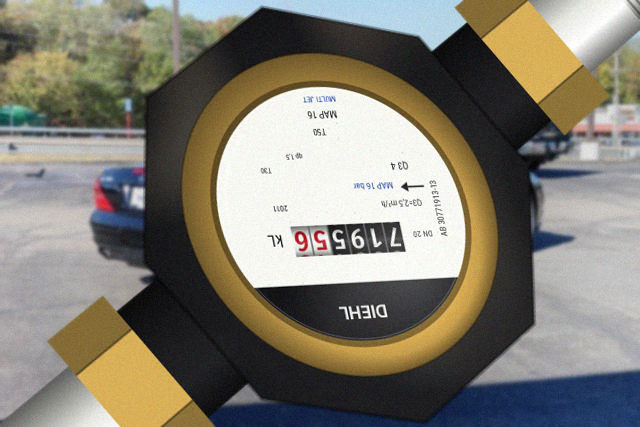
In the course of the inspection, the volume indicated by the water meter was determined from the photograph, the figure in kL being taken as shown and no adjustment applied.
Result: 7195.56 kL
